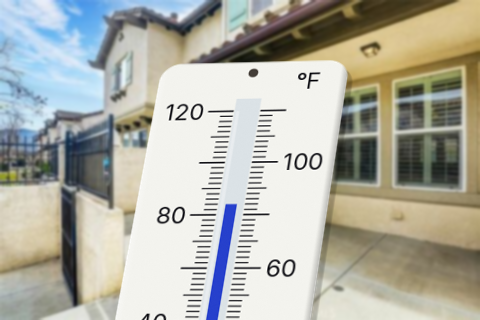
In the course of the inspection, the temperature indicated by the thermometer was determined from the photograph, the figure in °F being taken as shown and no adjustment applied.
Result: 84 °F
